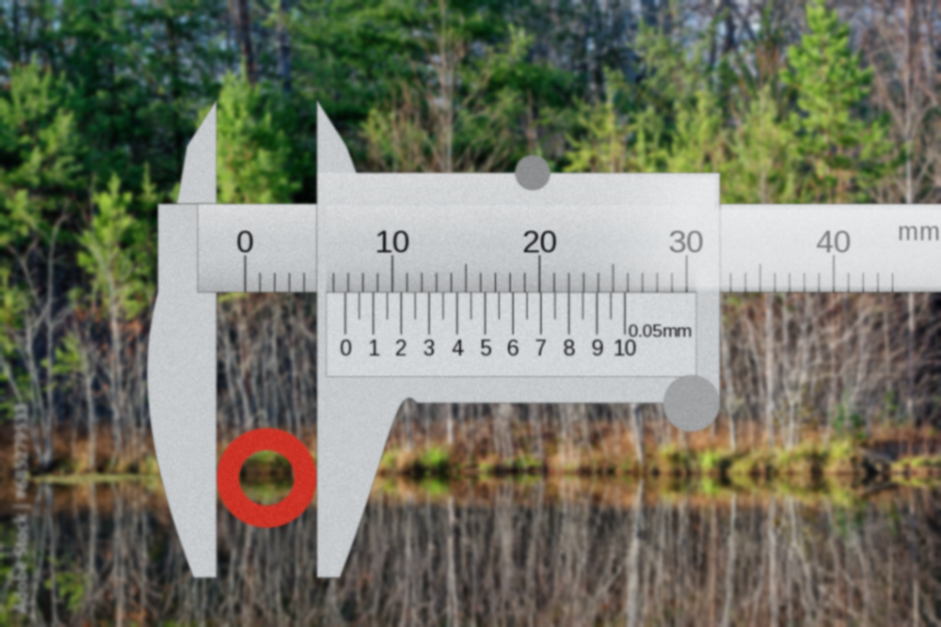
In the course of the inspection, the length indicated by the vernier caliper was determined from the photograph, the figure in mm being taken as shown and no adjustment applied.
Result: 6.8 mm
